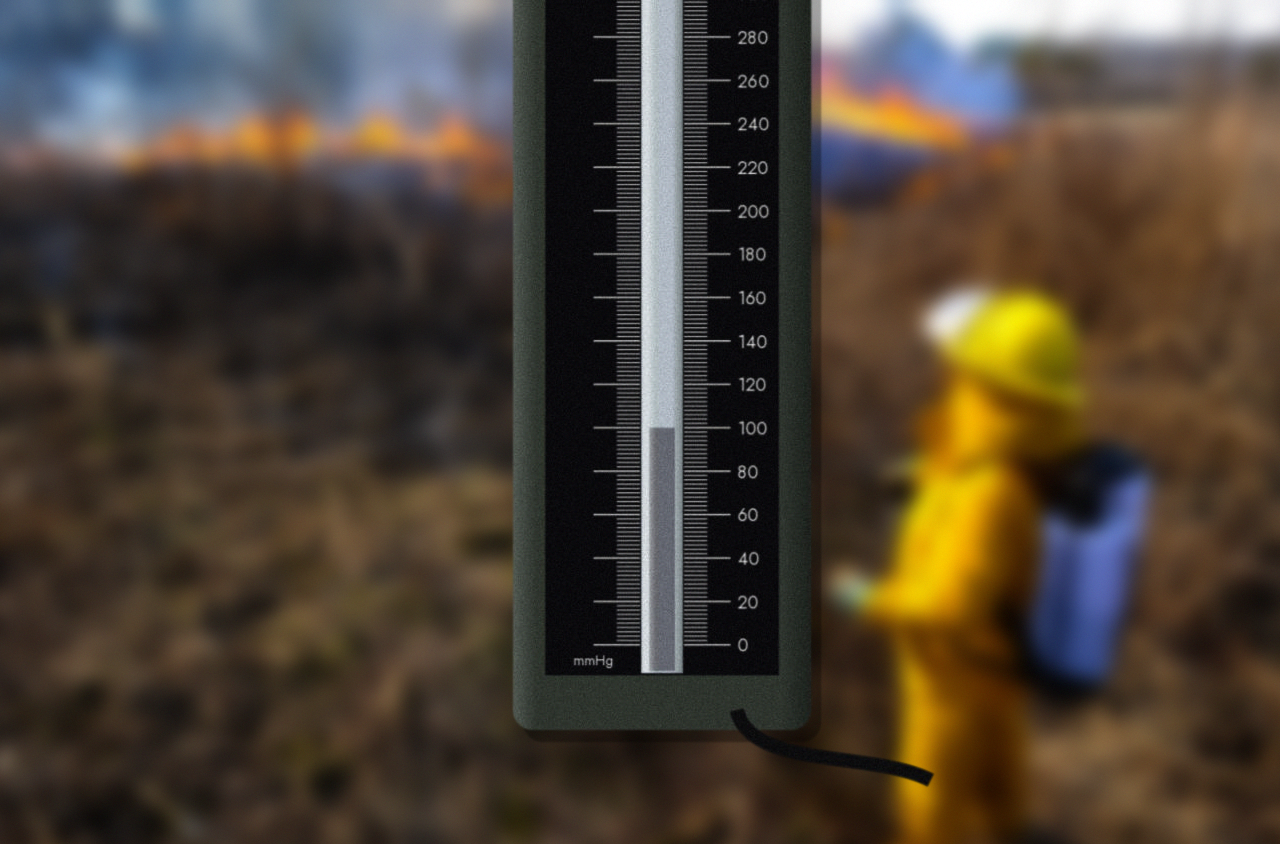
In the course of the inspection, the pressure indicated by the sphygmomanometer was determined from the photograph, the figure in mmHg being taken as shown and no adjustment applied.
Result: 100 mmHg
